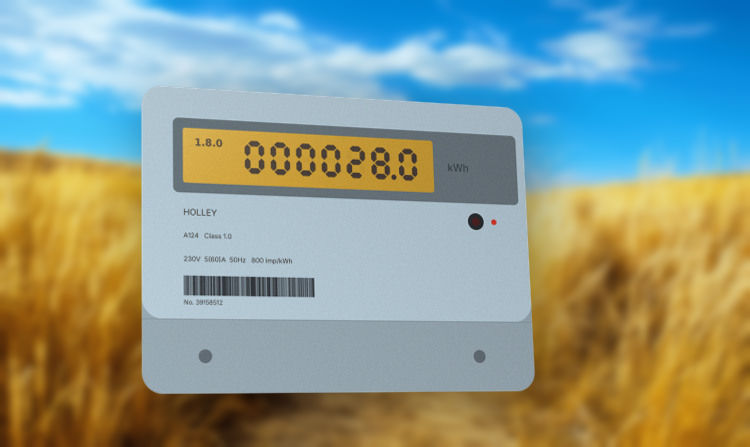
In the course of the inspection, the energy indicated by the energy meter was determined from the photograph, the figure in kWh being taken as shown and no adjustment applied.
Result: 28.0 kWh
